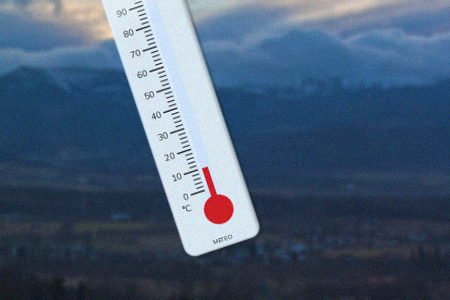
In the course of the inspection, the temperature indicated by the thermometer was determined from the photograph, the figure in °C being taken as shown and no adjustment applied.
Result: 10 °C
